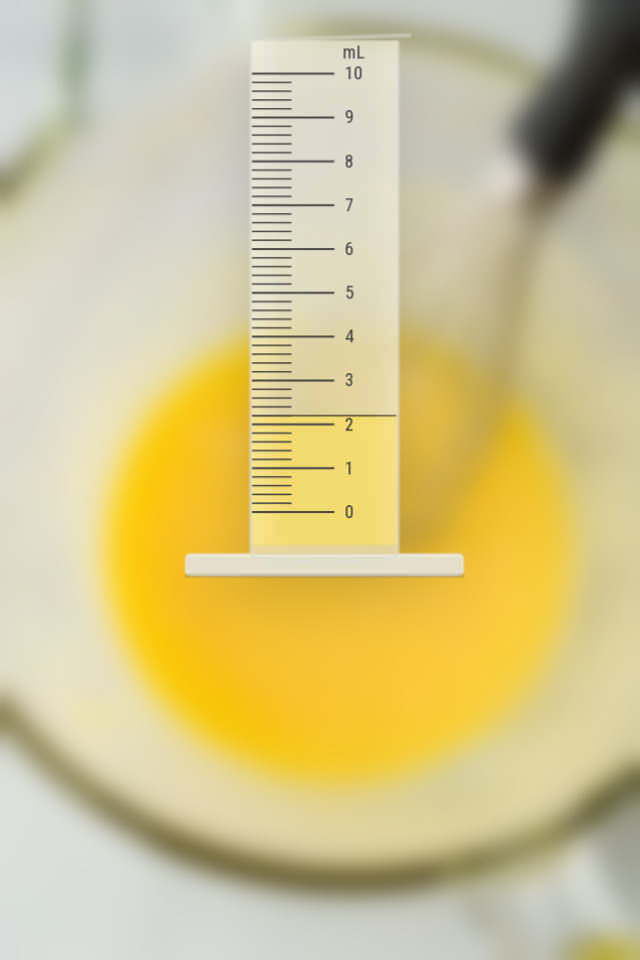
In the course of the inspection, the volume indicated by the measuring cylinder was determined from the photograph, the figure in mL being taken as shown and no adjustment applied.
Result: 2.2 mL
